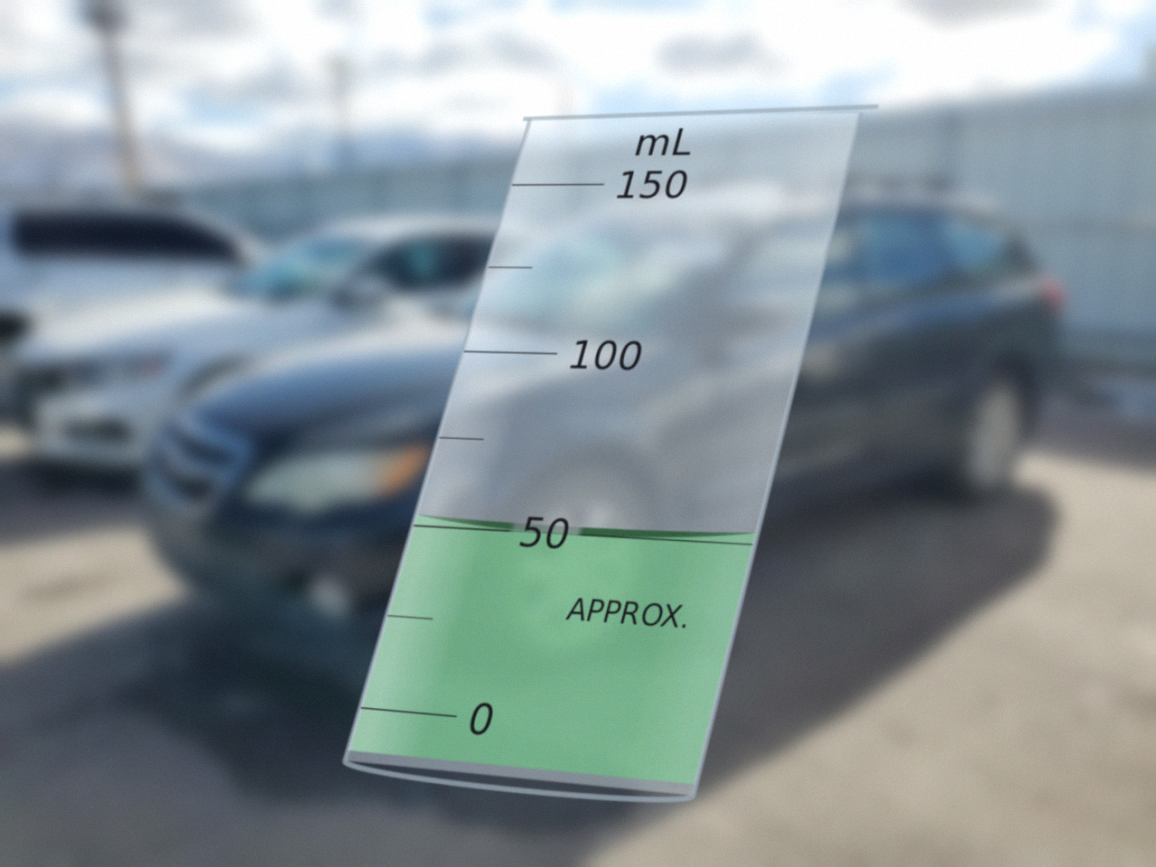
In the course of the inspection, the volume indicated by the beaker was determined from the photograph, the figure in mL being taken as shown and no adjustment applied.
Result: 50 mL
